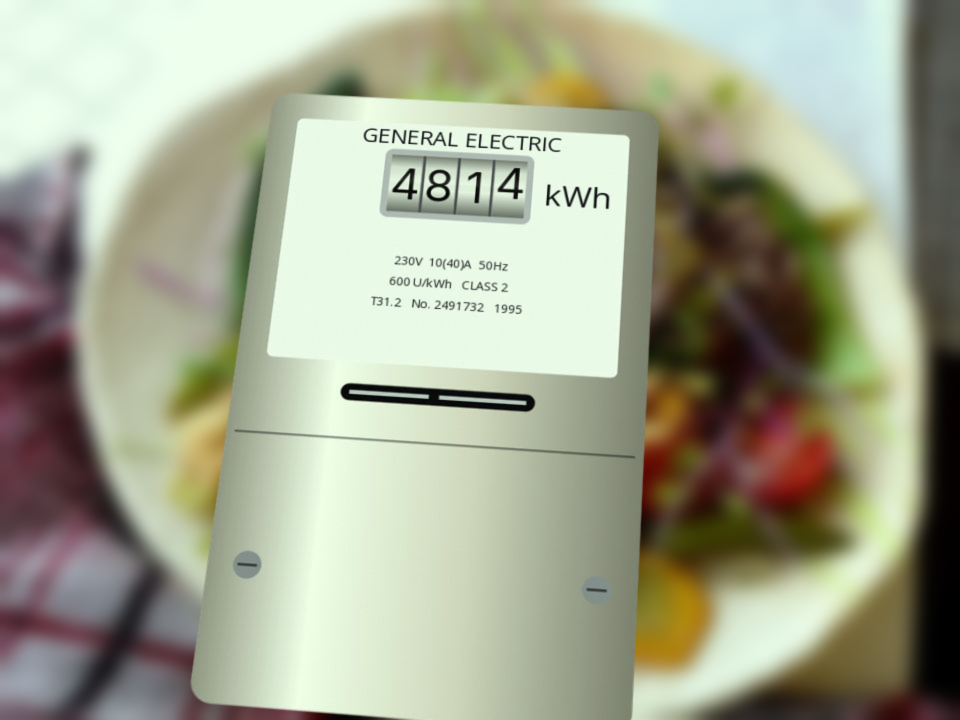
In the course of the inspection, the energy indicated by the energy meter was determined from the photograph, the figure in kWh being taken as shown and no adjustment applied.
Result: 4814 kWh
